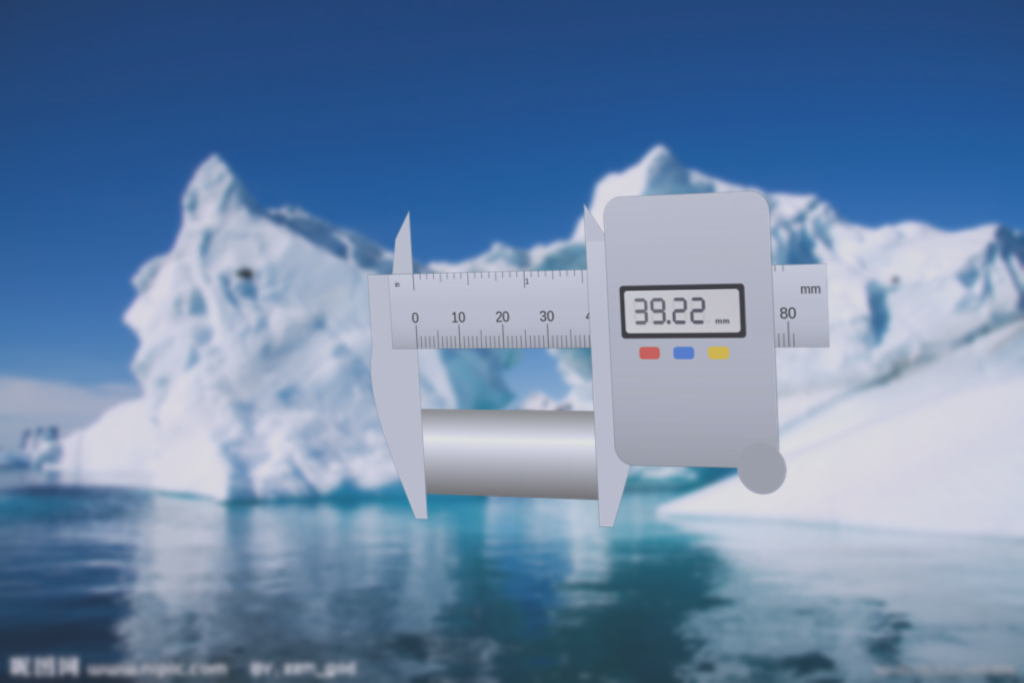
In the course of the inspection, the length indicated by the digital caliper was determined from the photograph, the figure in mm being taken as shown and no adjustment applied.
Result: 39.22 mm
